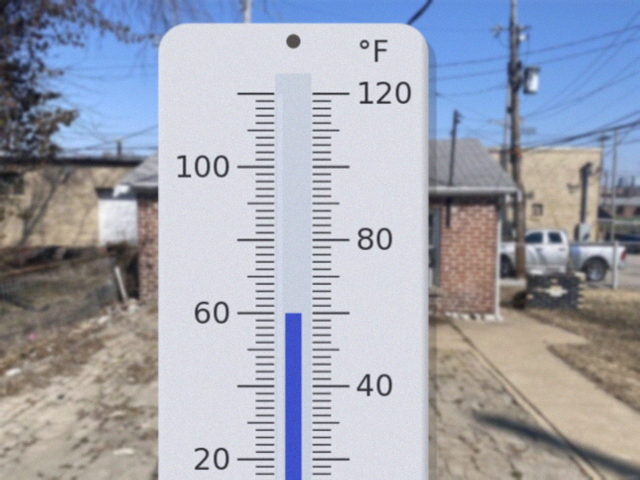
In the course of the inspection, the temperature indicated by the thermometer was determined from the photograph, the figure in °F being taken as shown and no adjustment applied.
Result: 60 °F
